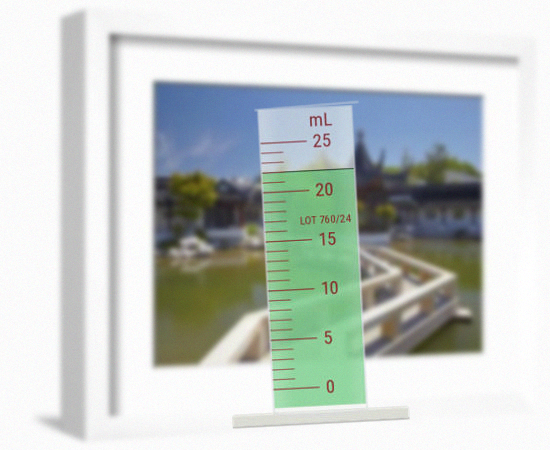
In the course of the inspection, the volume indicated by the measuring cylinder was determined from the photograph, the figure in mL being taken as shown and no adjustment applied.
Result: 22 mL
